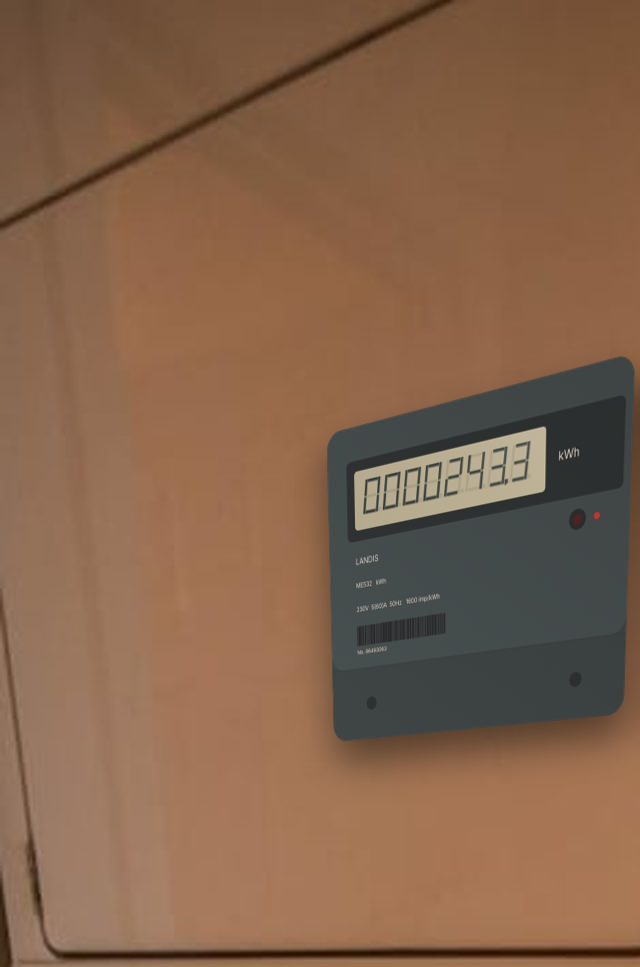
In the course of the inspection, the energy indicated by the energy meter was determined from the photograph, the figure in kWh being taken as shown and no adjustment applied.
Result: 243.3 kWh
